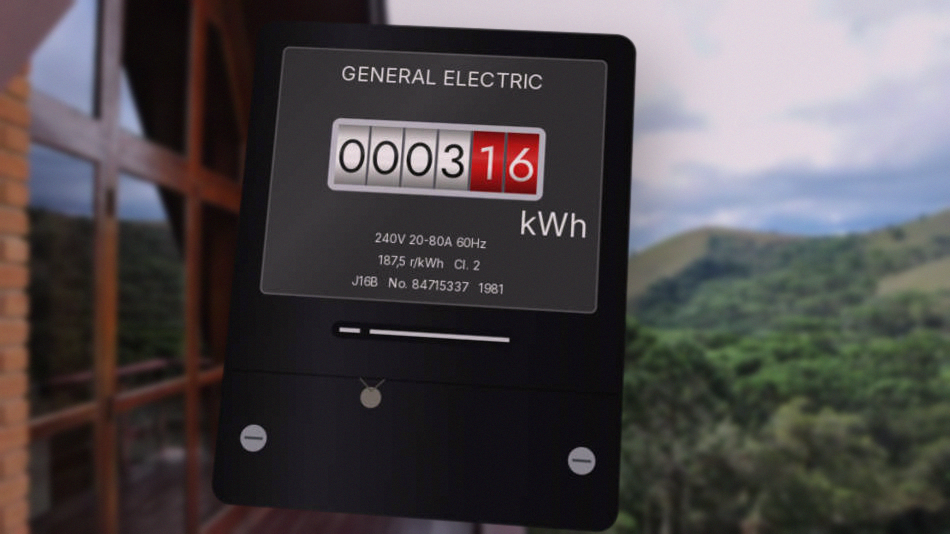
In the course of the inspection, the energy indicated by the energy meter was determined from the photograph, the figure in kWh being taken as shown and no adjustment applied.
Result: 3.16 kWh
